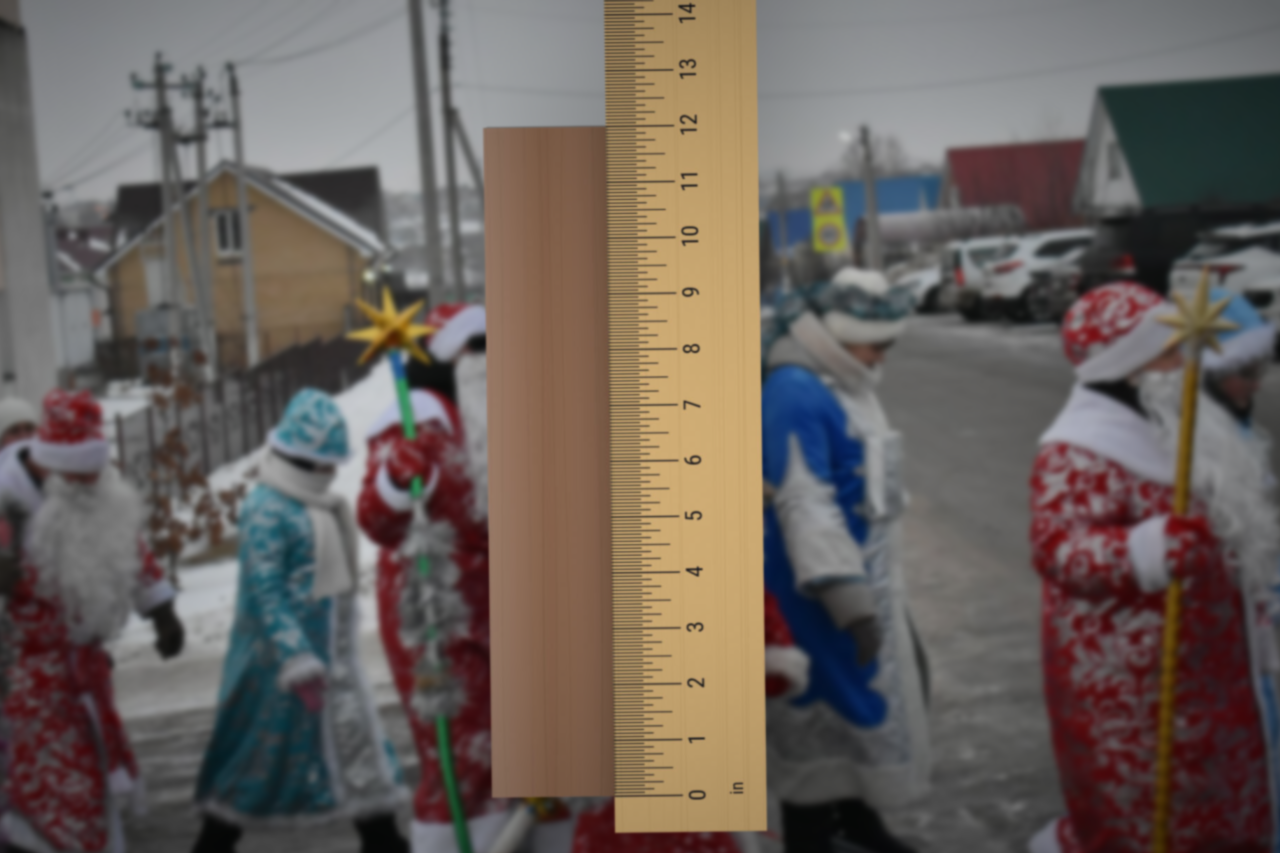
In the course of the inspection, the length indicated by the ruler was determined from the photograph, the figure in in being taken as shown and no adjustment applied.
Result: 12 in
